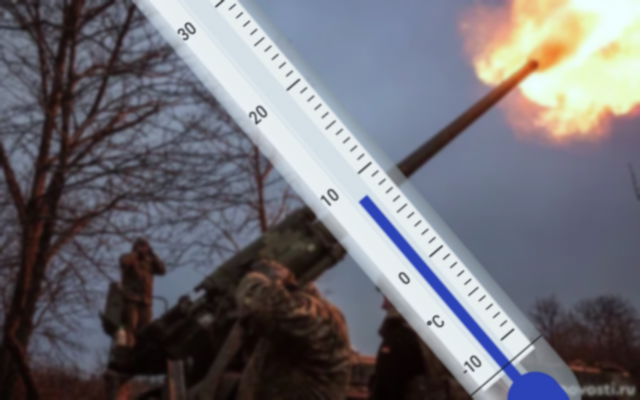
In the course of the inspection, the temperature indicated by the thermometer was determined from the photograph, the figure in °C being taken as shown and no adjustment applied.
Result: 8 °C
